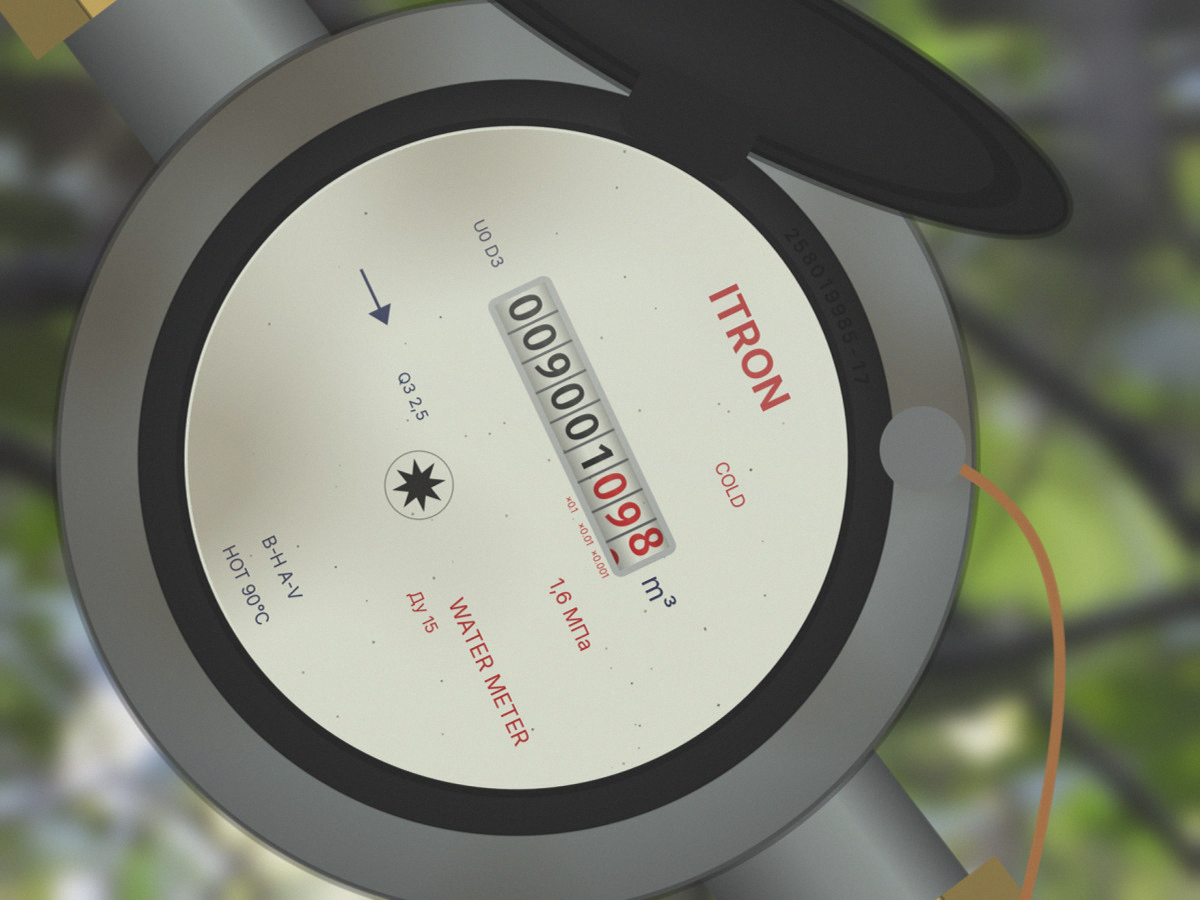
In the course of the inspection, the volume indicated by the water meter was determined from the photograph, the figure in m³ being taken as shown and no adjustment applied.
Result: 9001.098 m³
